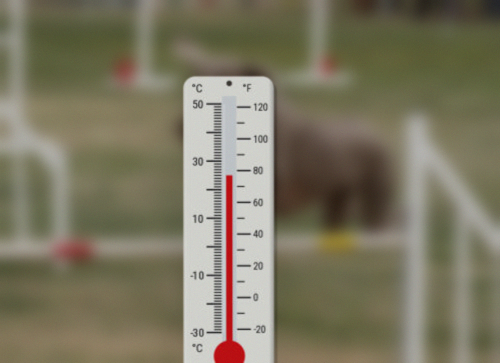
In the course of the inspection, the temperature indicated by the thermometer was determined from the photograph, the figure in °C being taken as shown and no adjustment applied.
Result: 25 °C
